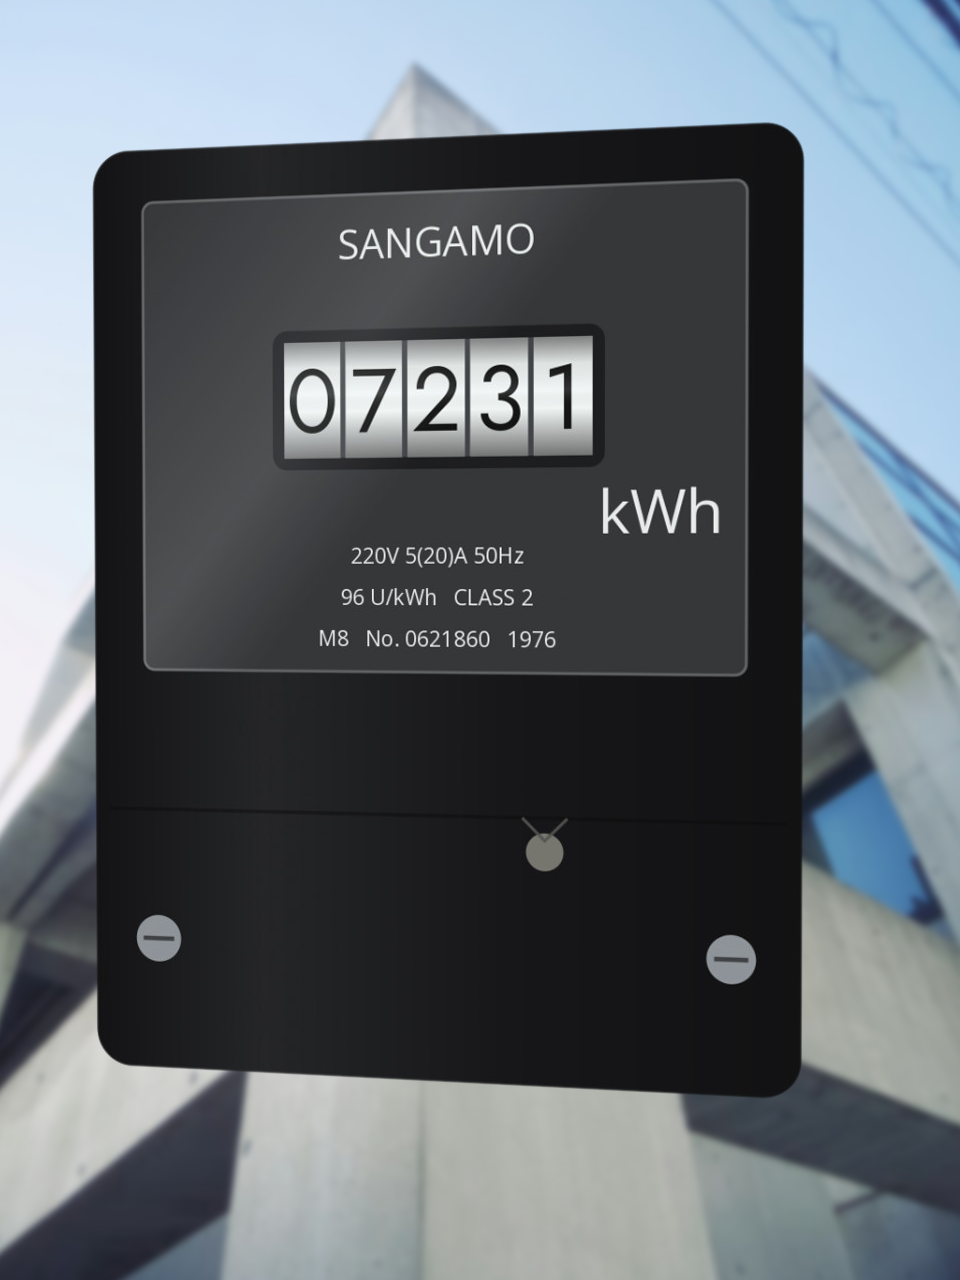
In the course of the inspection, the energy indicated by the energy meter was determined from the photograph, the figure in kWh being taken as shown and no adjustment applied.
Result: 7231 kWh
